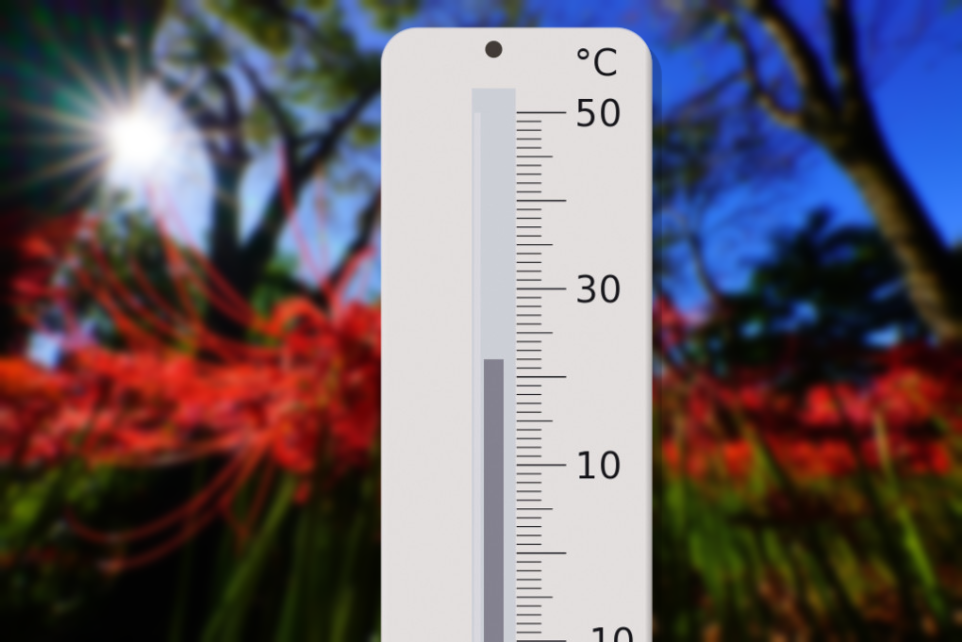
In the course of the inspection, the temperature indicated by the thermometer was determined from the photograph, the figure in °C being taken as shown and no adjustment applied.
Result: 22 °C
